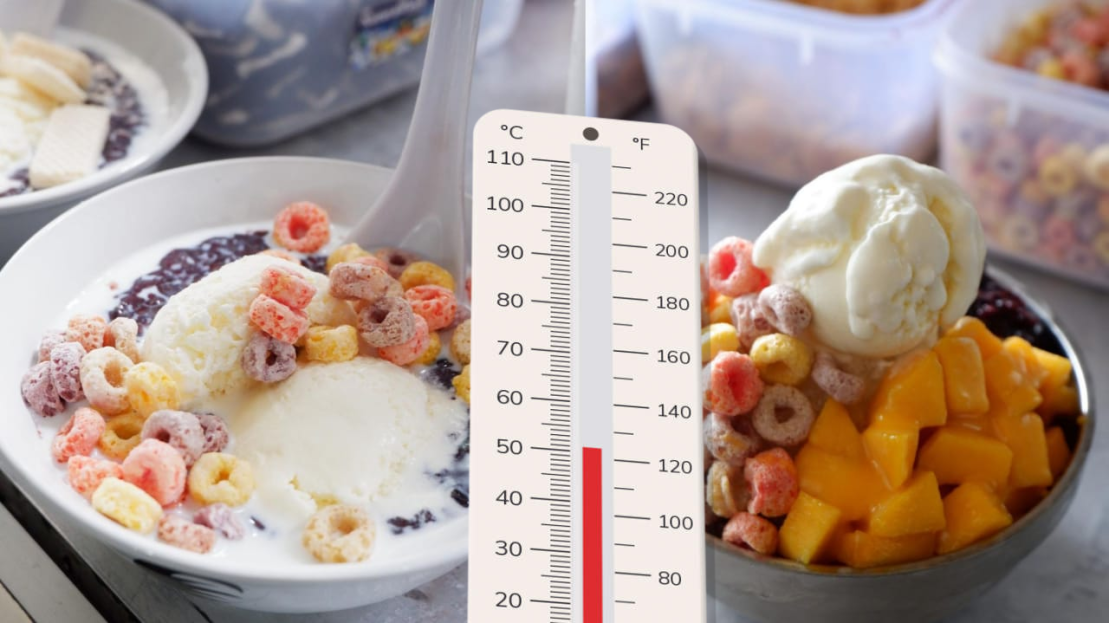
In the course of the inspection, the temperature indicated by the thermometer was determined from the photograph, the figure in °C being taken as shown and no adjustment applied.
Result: 51 °C
